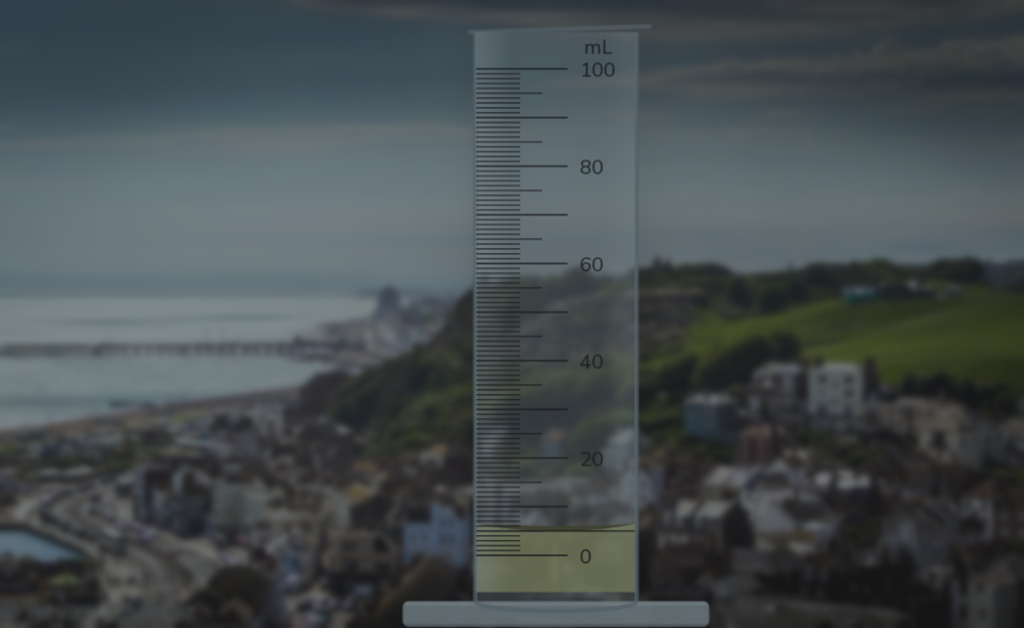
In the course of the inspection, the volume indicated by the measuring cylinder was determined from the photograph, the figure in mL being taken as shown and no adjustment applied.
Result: 5 mL
